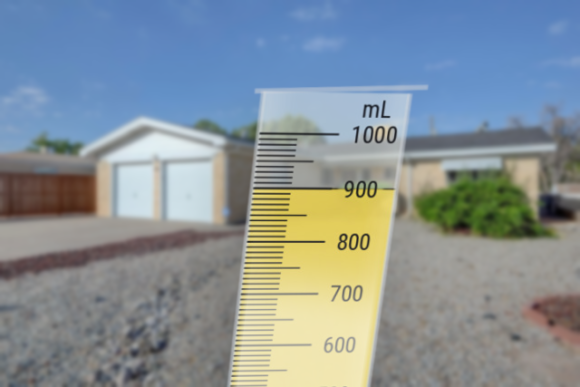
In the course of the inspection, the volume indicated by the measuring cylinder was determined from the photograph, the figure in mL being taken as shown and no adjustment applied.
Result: 900 mL
